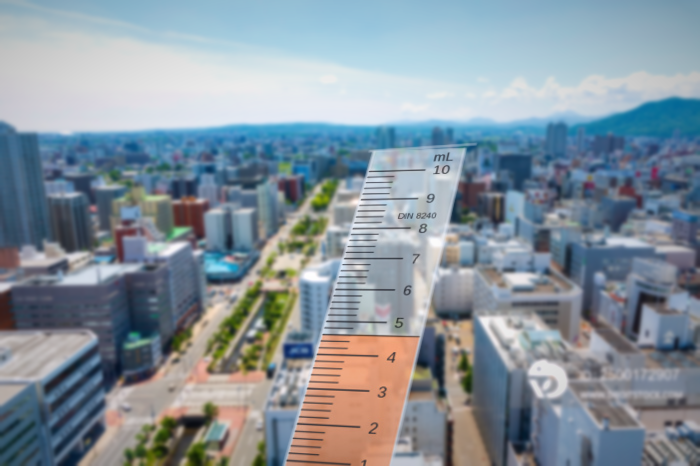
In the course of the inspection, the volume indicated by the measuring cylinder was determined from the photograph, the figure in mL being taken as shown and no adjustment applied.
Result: 4.6 mL
